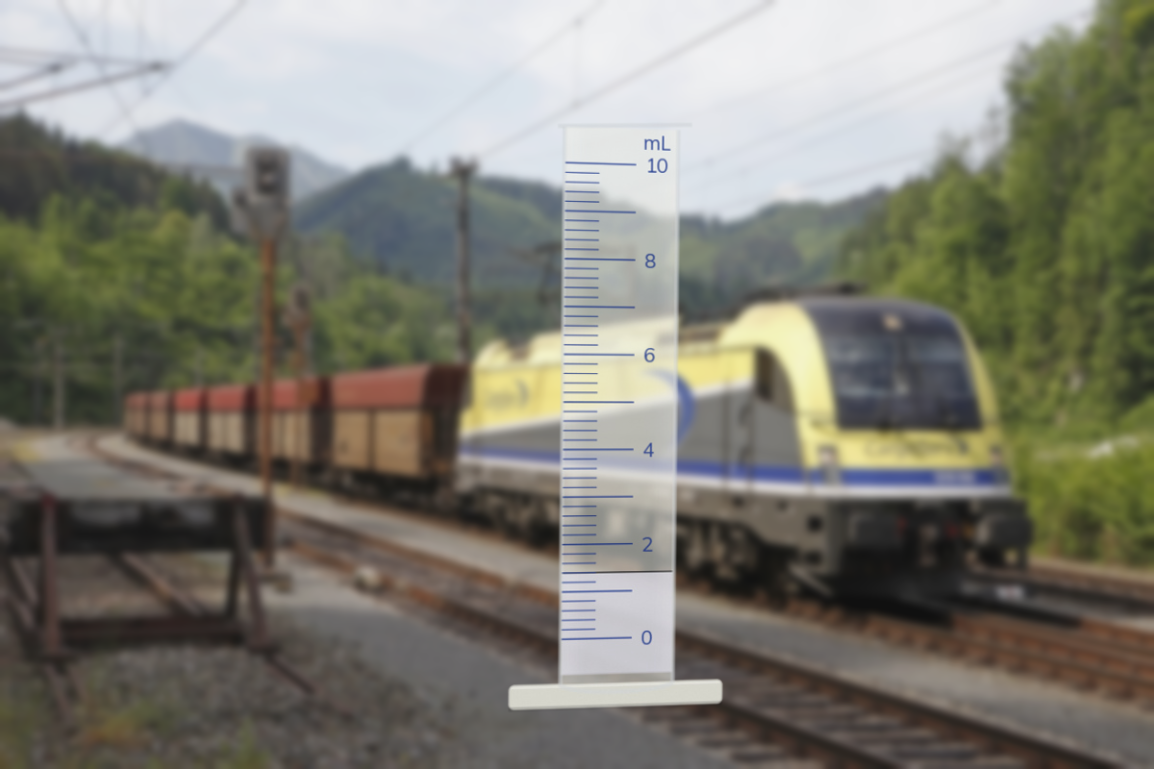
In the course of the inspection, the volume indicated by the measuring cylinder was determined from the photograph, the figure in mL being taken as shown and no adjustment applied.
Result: 1.4 mL
